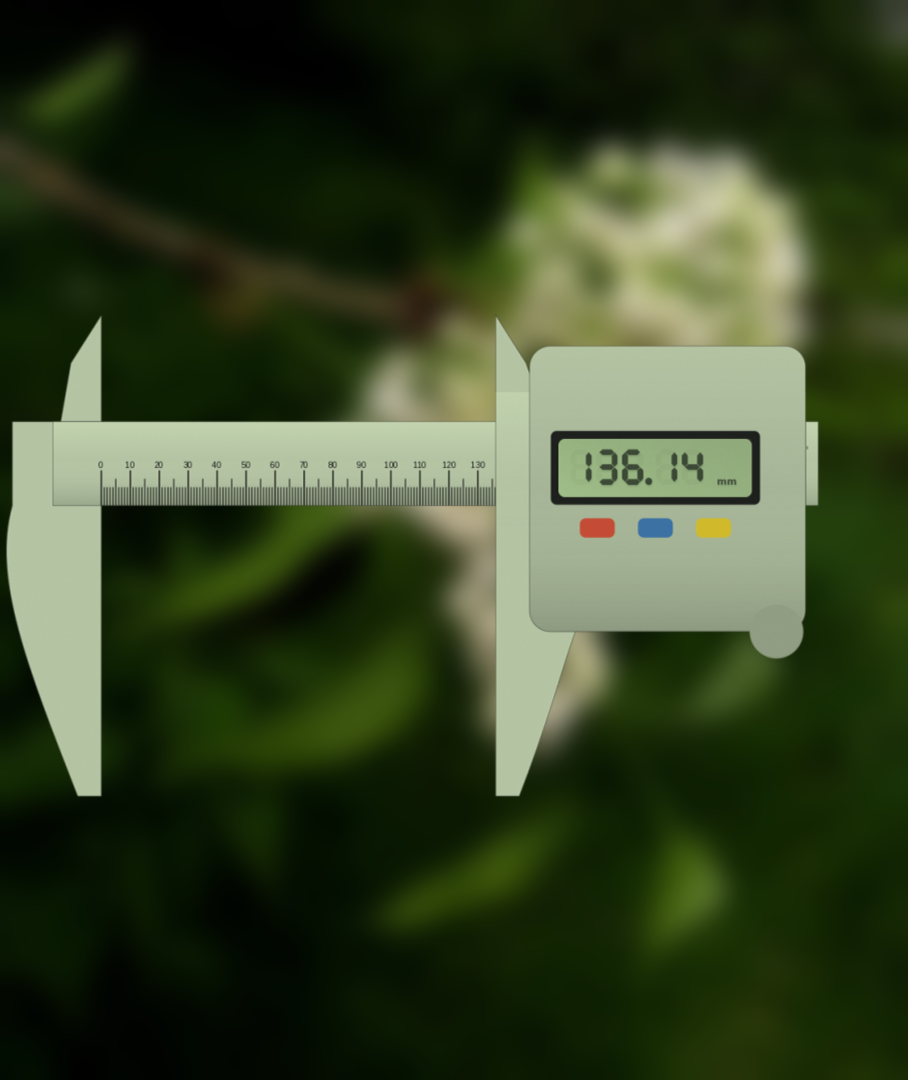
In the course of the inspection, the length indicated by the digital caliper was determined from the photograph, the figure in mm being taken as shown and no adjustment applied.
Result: 136.14 mm
